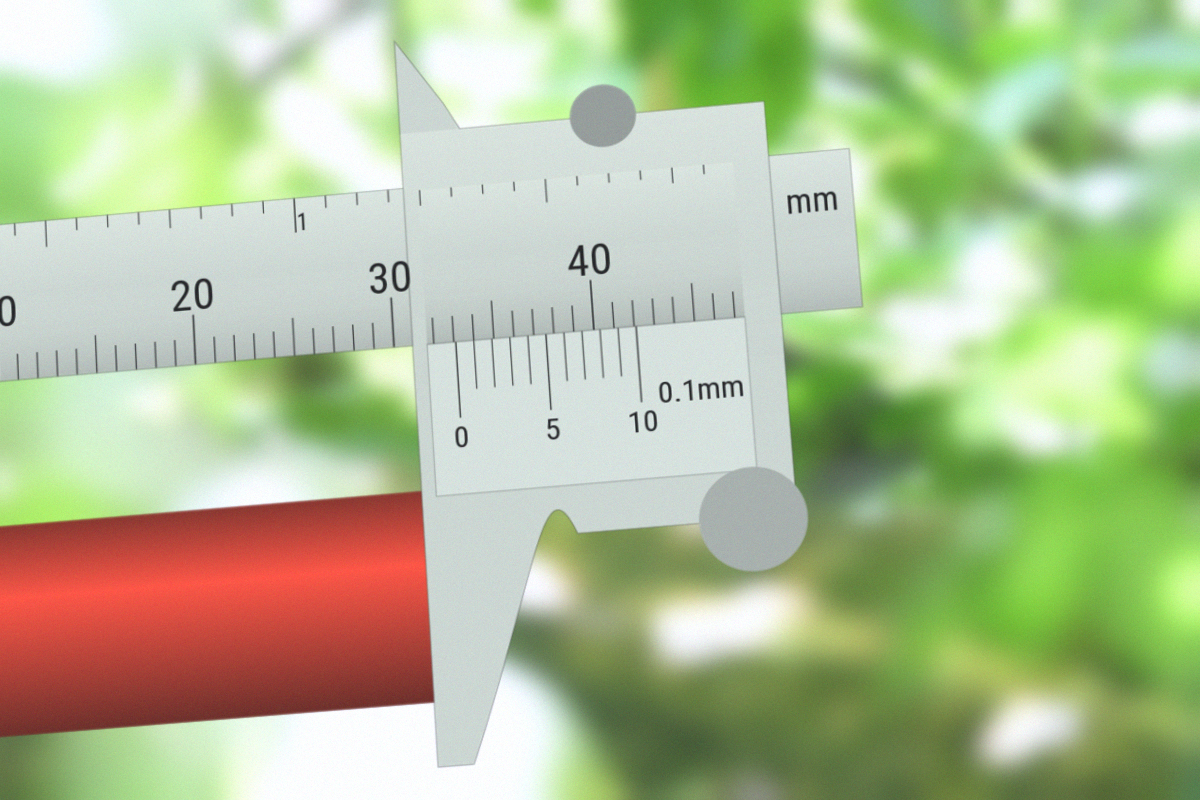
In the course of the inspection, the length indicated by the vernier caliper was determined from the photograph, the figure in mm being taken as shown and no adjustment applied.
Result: 33.1 mm
